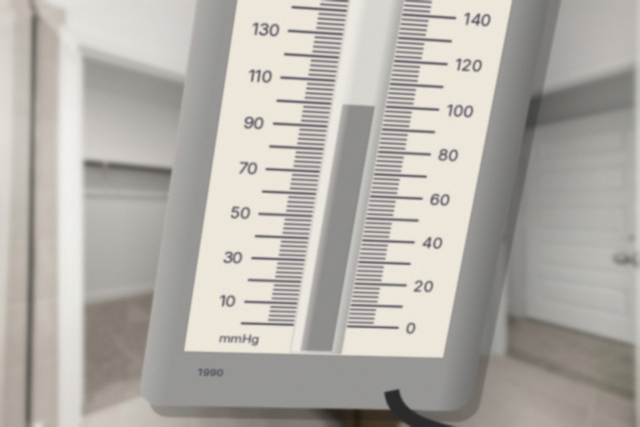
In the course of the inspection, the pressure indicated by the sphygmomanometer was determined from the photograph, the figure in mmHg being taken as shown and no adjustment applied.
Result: 100 mmHg
